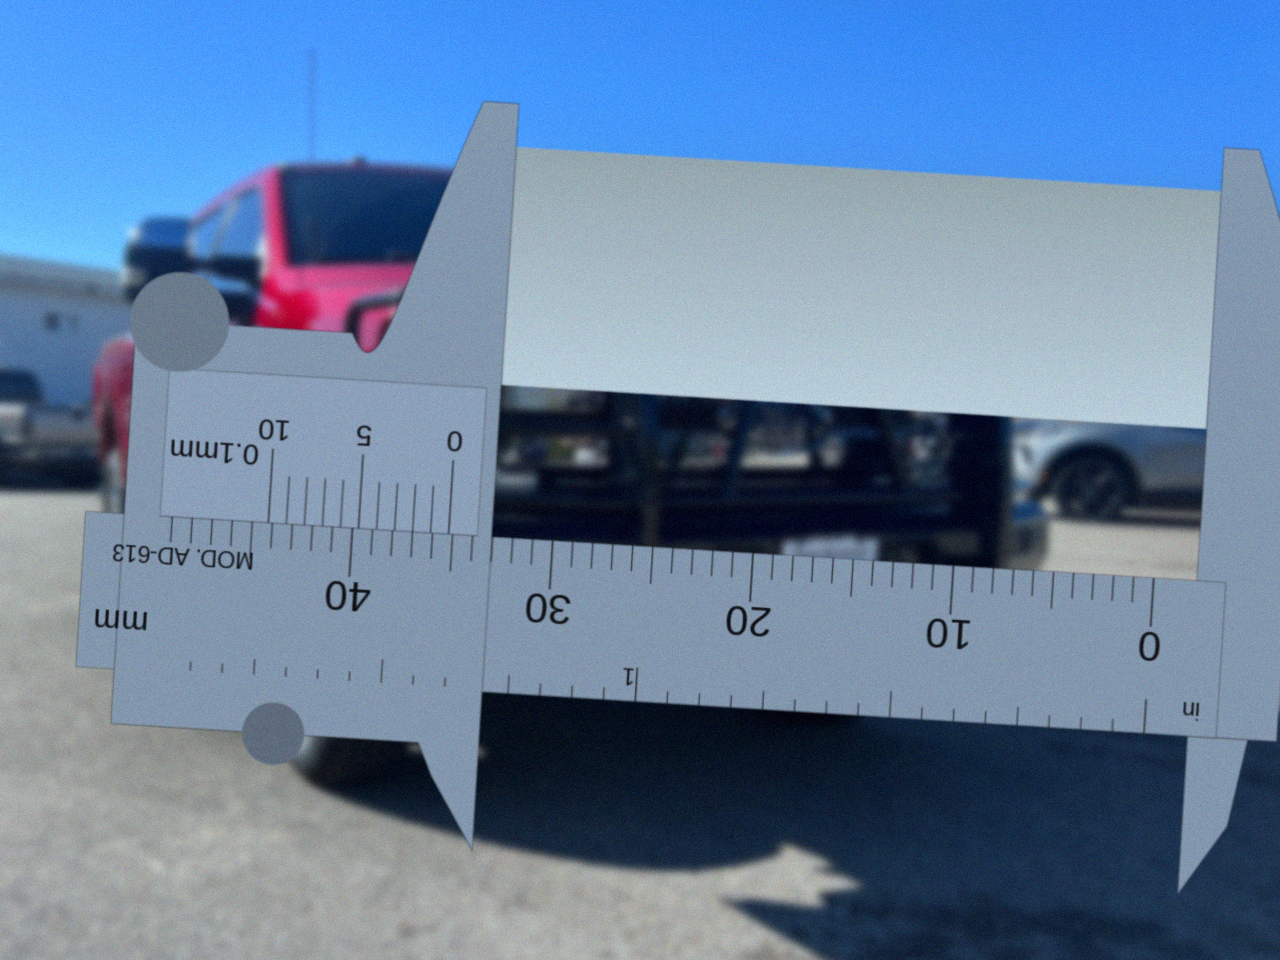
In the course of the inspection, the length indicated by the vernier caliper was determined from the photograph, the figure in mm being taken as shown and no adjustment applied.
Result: 35.2 mm
